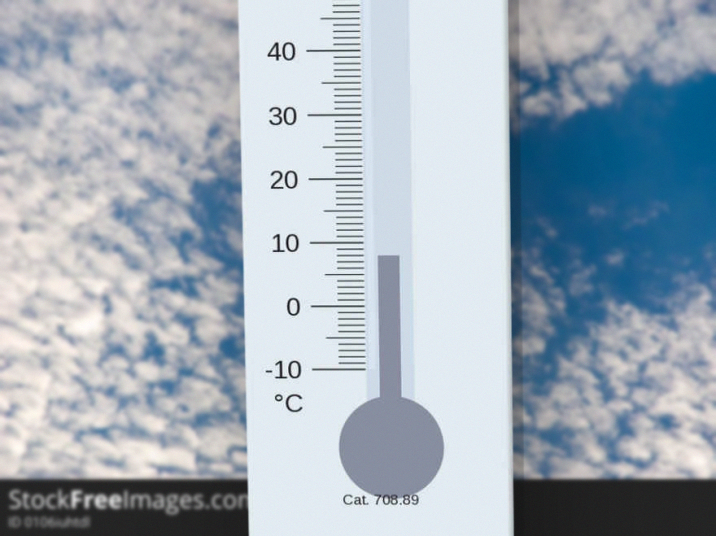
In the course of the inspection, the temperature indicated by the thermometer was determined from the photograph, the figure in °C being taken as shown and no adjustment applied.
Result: 8 °C
